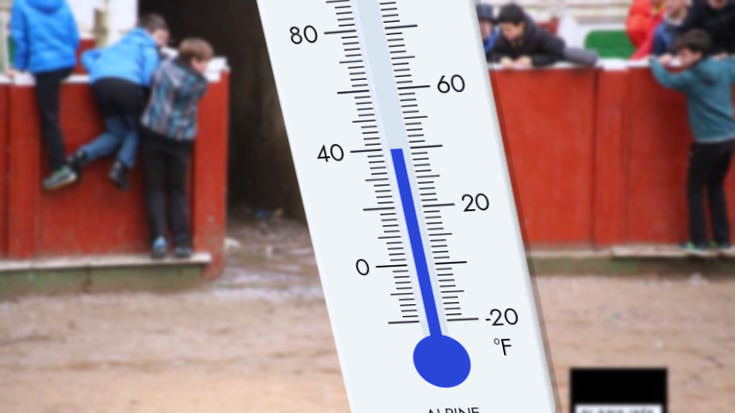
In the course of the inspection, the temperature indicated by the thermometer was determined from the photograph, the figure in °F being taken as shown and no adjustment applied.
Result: 40 °F
